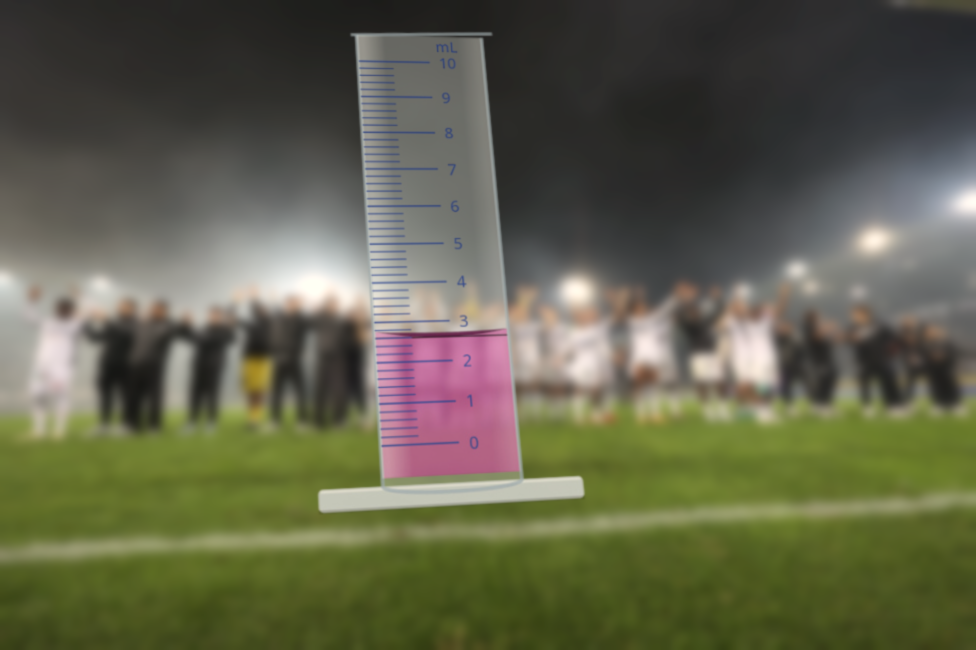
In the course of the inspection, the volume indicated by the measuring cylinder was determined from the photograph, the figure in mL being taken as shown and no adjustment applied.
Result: 2.6 mL
